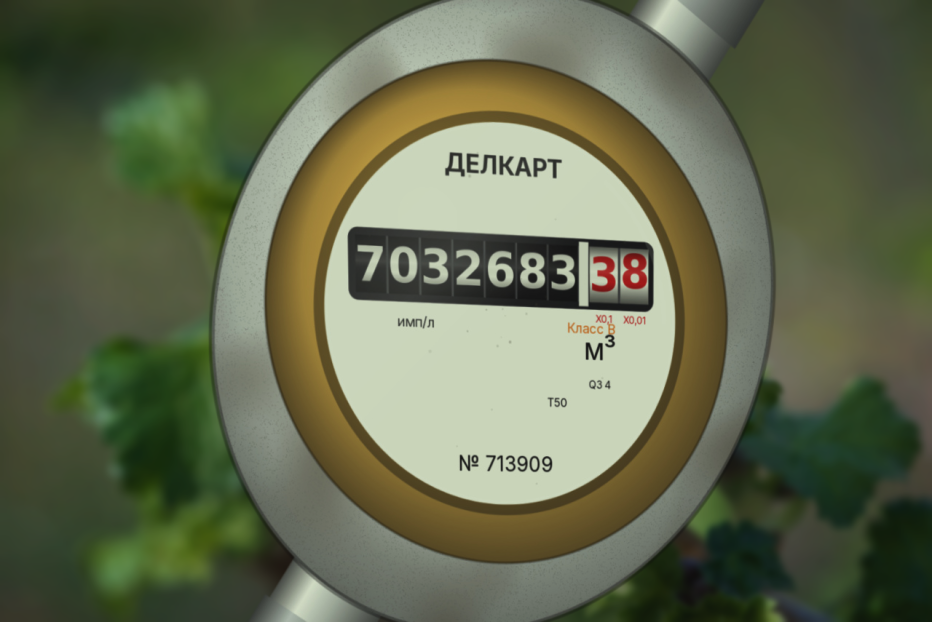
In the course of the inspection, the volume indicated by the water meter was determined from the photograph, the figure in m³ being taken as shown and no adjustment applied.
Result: 7032683.38 m³
